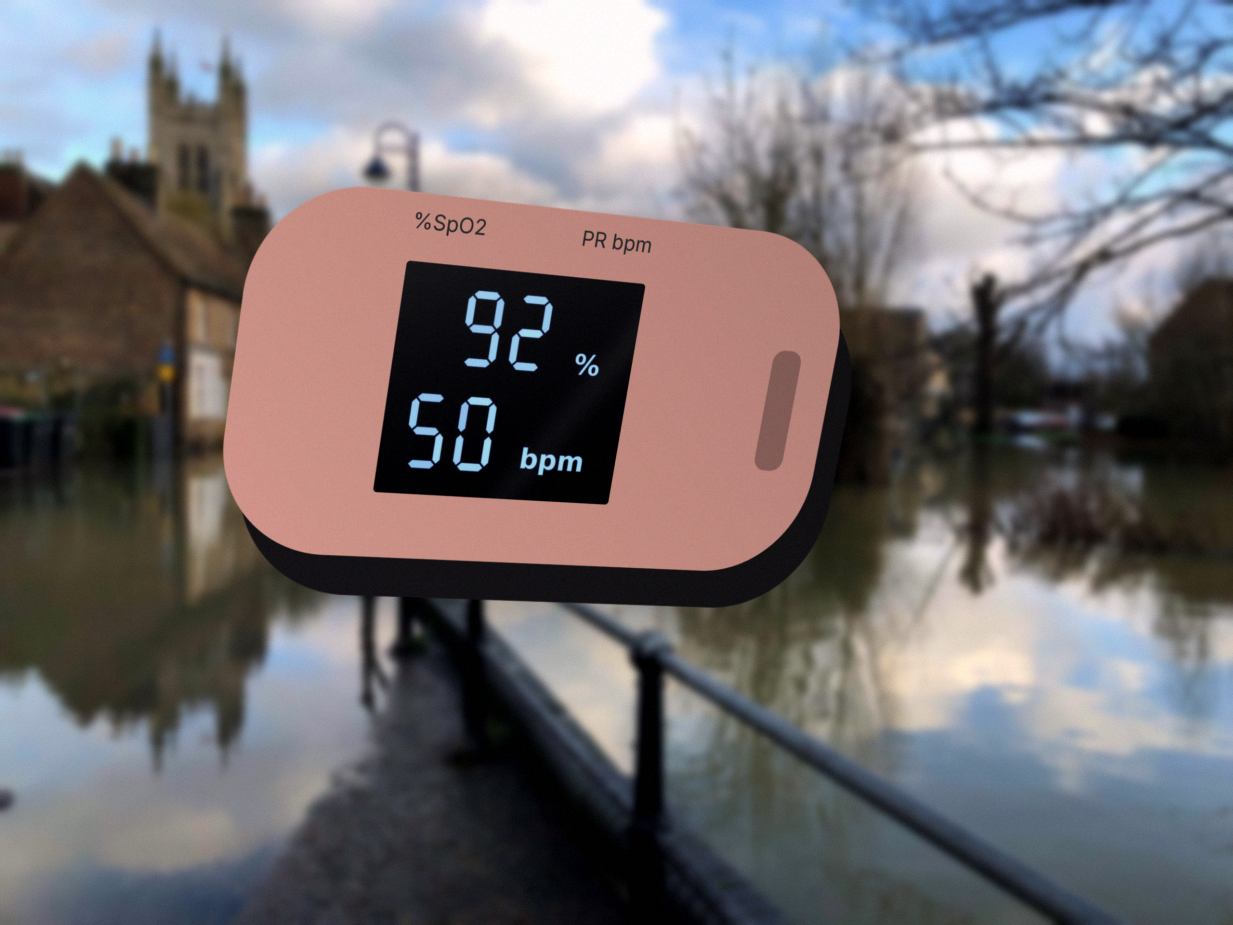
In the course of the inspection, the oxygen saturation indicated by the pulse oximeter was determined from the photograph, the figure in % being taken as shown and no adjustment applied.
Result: 92 %
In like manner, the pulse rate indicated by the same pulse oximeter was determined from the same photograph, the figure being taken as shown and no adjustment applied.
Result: 50 bpm
